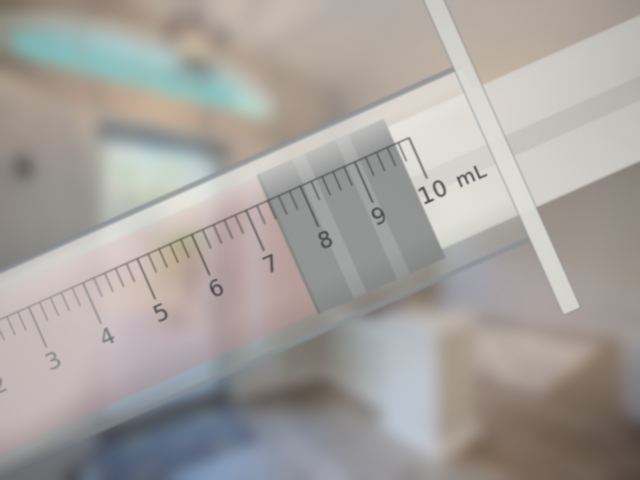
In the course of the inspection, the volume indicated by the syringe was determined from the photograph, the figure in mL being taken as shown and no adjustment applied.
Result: 7.4 mL
